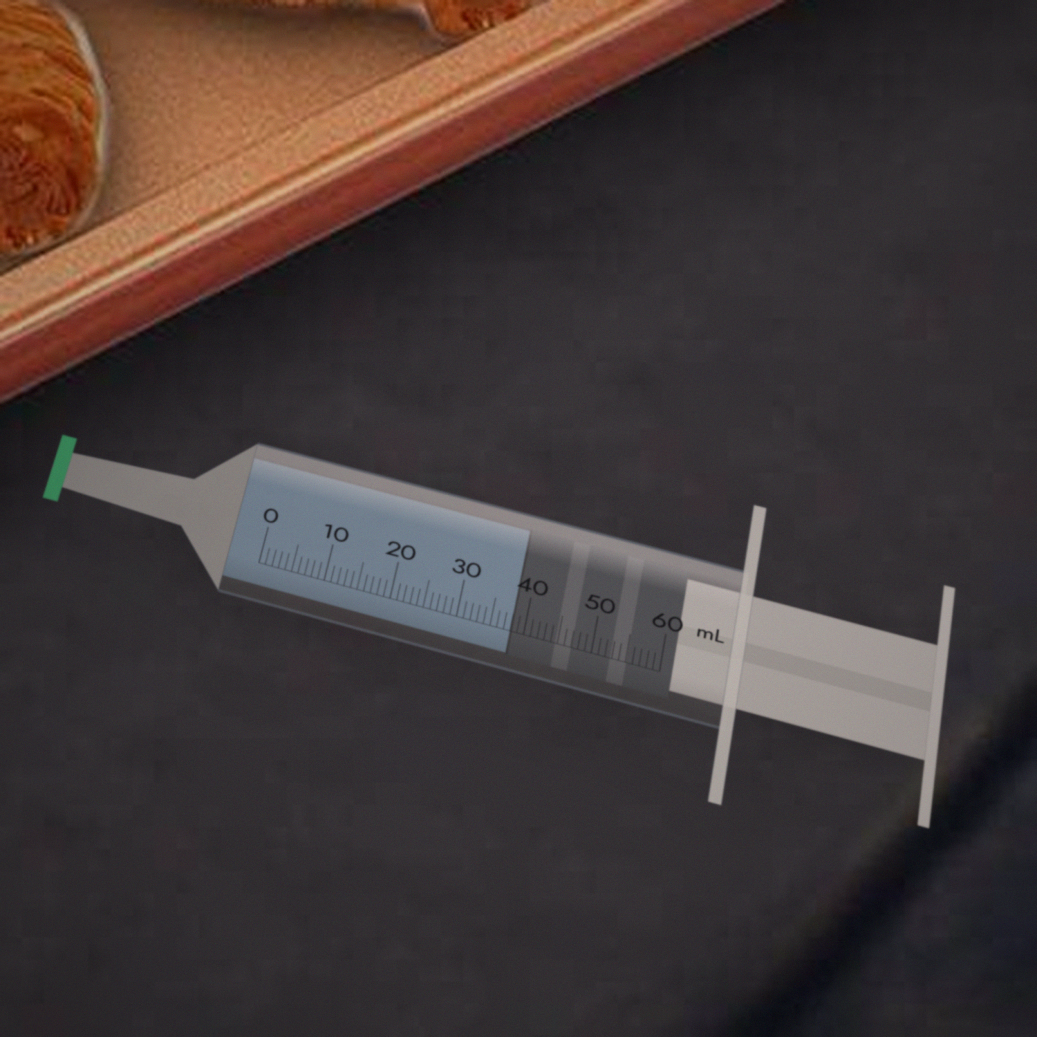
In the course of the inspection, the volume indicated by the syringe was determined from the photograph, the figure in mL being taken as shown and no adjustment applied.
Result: 38 mL
